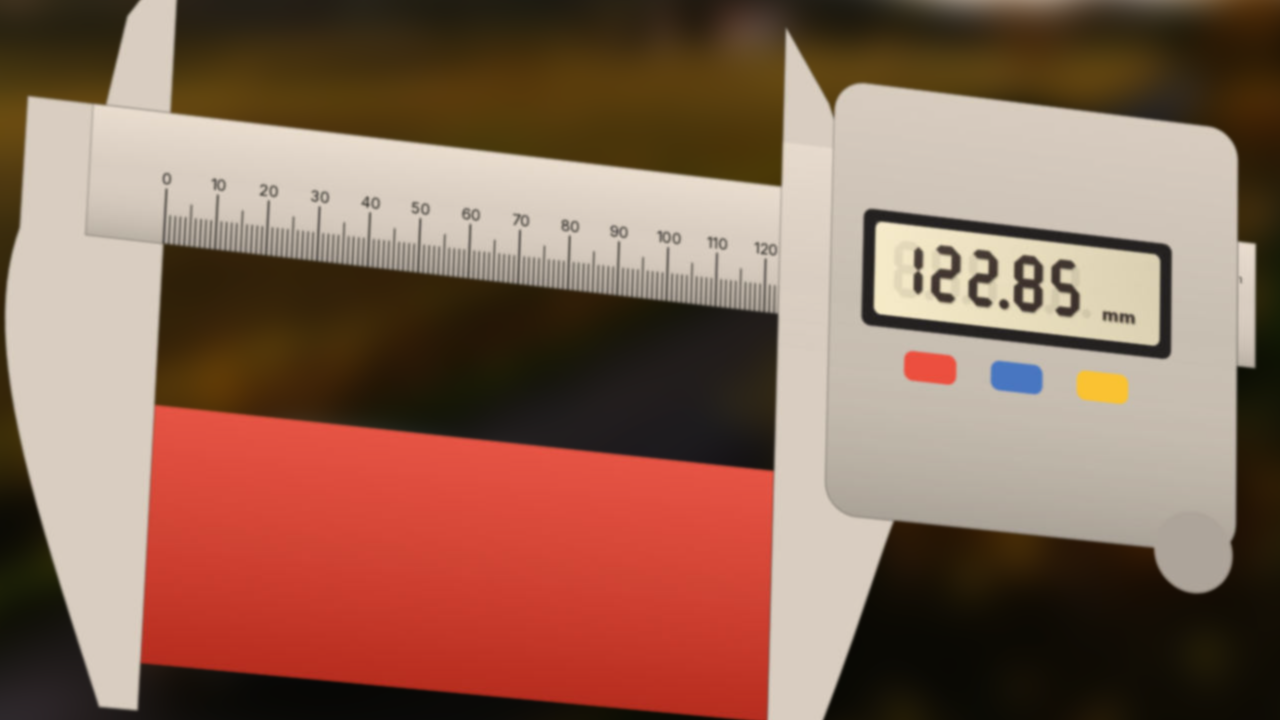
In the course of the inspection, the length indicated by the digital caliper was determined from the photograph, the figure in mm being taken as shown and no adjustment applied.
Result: 122.85 mm
